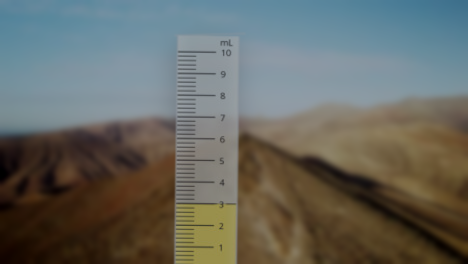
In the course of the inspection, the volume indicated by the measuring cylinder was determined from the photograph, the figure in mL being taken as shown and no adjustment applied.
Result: 3 mL
